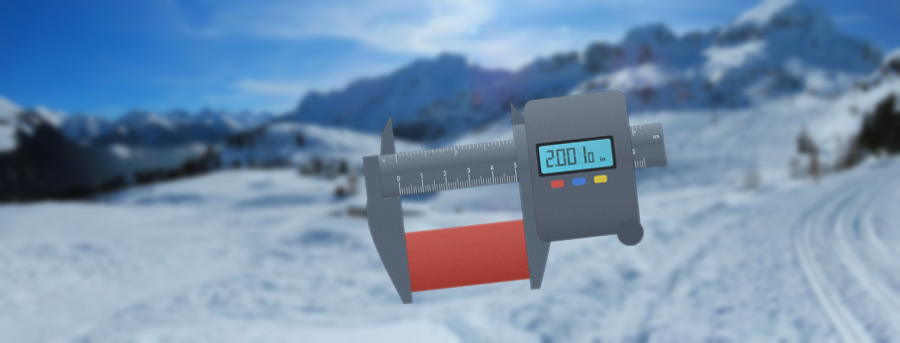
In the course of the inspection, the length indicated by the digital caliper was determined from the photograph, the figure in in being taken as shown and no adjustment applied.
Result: 2.0010 in
